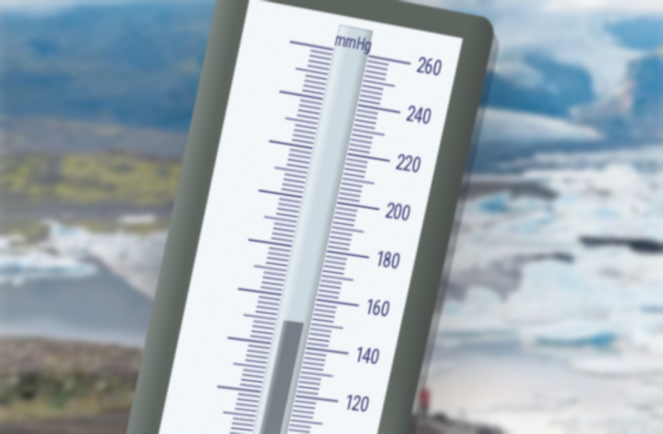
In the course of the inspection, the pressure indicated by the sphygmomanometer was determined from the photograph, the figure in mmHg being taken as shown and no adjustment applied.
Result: 150 mmHg
